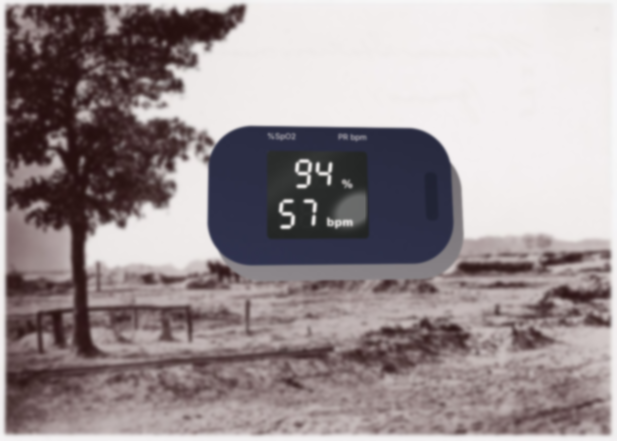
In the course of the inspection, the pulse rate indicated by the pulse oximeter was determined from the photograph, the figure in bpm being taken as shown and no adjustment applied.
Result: 57 bpm
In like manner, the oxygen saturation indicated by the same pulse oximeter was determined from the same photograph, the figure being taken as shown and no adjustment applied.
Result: 94 %
